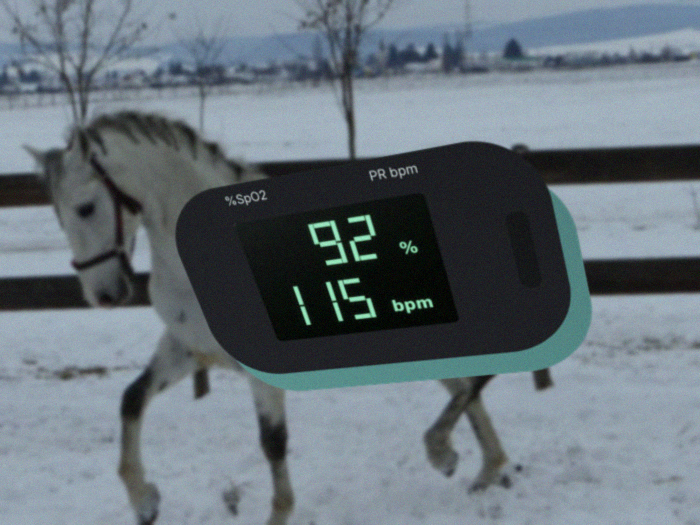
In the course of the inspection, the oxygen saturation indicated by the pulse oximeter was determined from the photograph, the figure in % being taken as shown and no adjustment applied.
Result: 92 %
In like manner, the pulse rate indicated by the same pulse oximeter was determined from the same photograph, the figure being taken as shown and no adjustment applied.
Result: 115 bpm
